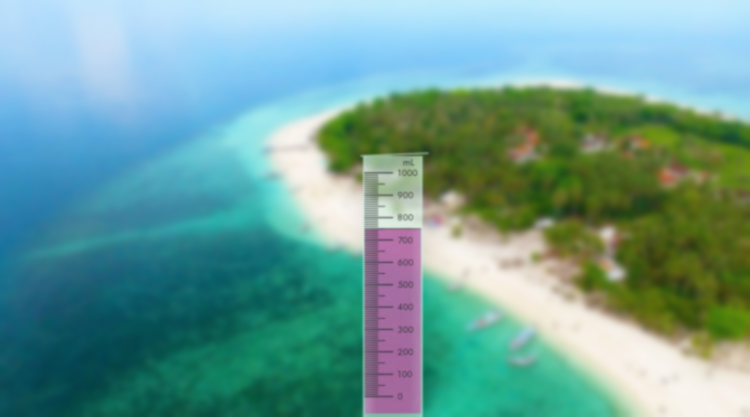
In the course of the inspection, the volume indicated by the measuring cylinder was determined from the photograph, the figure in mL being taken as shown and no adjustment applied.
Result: 750 mL
